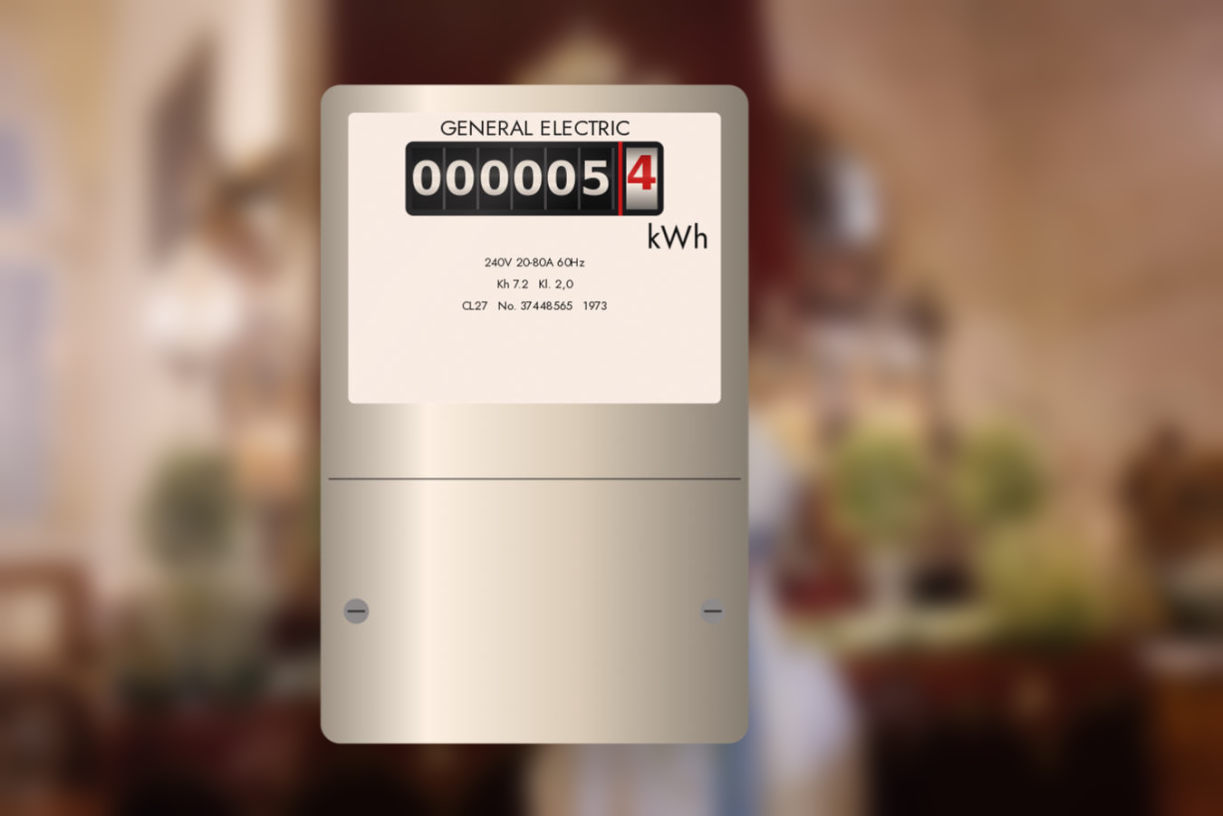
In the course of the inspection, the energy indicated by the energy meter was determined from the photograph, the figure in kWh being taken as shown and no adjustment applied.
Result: 5.4 kWh
